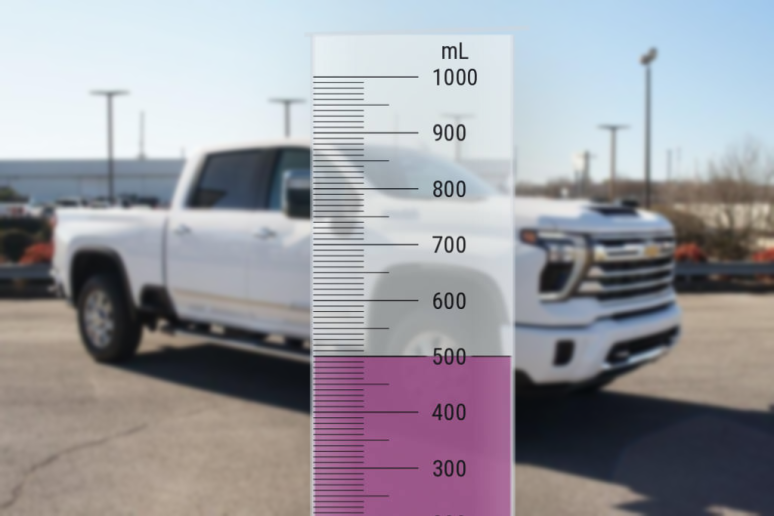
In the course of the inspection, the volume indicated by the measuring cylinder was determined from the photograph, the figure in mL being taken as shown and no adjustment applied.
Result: 500 mL
